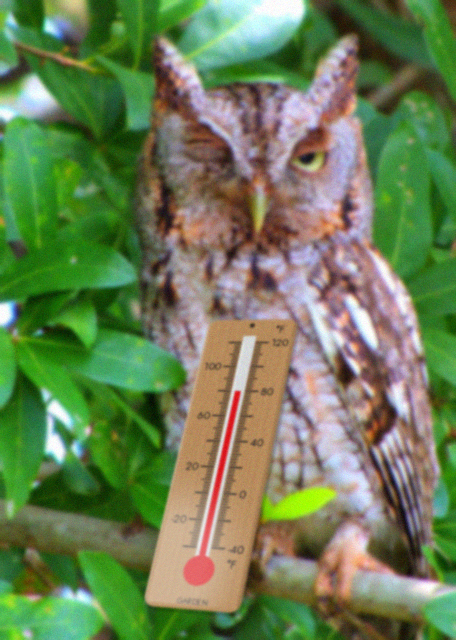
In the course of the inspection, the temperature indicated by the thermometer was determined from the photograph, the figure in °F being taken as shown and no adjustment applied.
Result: 80 °F
